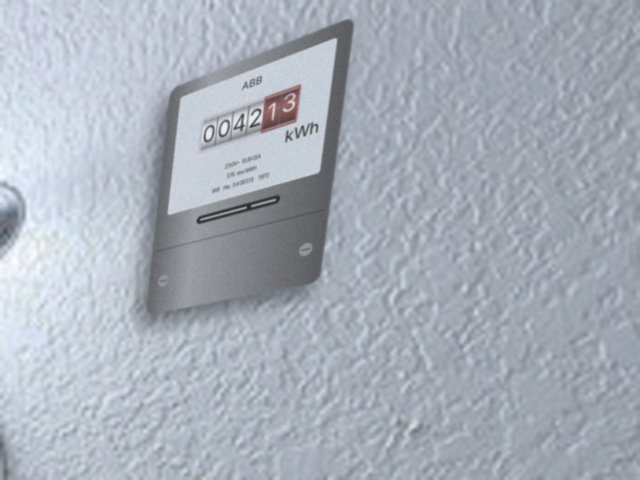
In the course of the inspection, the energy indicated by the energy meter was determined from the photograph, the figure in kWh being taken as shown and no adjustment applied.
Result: 42.13 kWh
